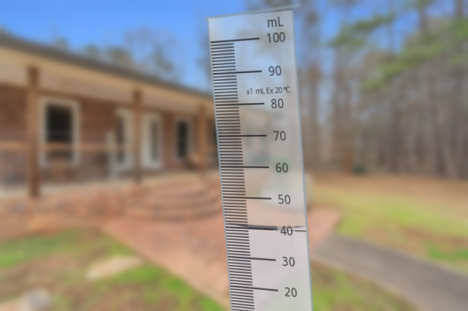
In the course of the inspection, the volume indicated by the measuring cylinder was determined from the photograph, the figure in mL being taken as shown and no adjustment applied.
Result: 40 mL
